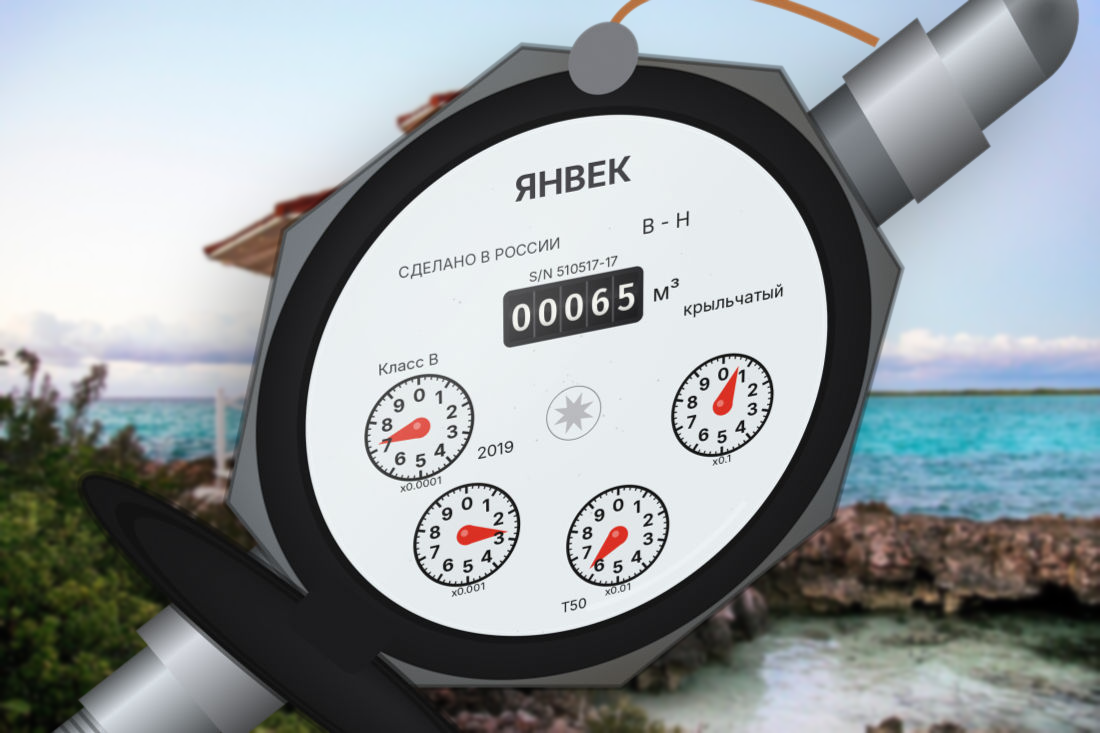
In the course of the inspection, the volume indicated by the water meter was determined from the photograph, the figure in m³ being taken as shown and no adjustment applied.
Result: 65.0627 m³
